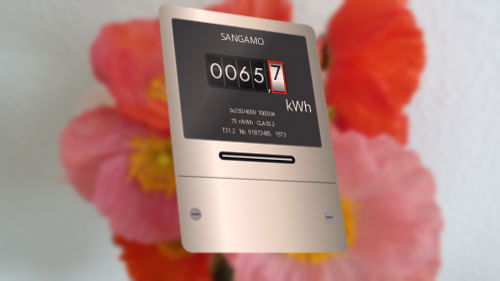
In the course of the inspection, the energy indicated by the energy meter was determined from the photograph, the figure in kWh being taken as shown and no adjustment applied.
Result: 65.7 kWh
